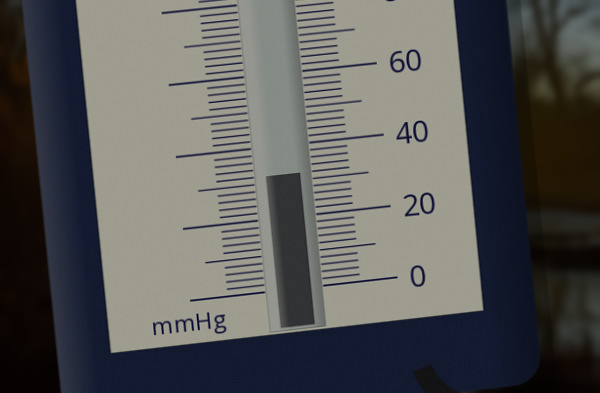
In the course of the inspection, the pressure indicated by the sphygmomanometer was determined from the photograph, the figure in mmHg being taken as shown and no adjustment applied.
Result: 32 mmHg
